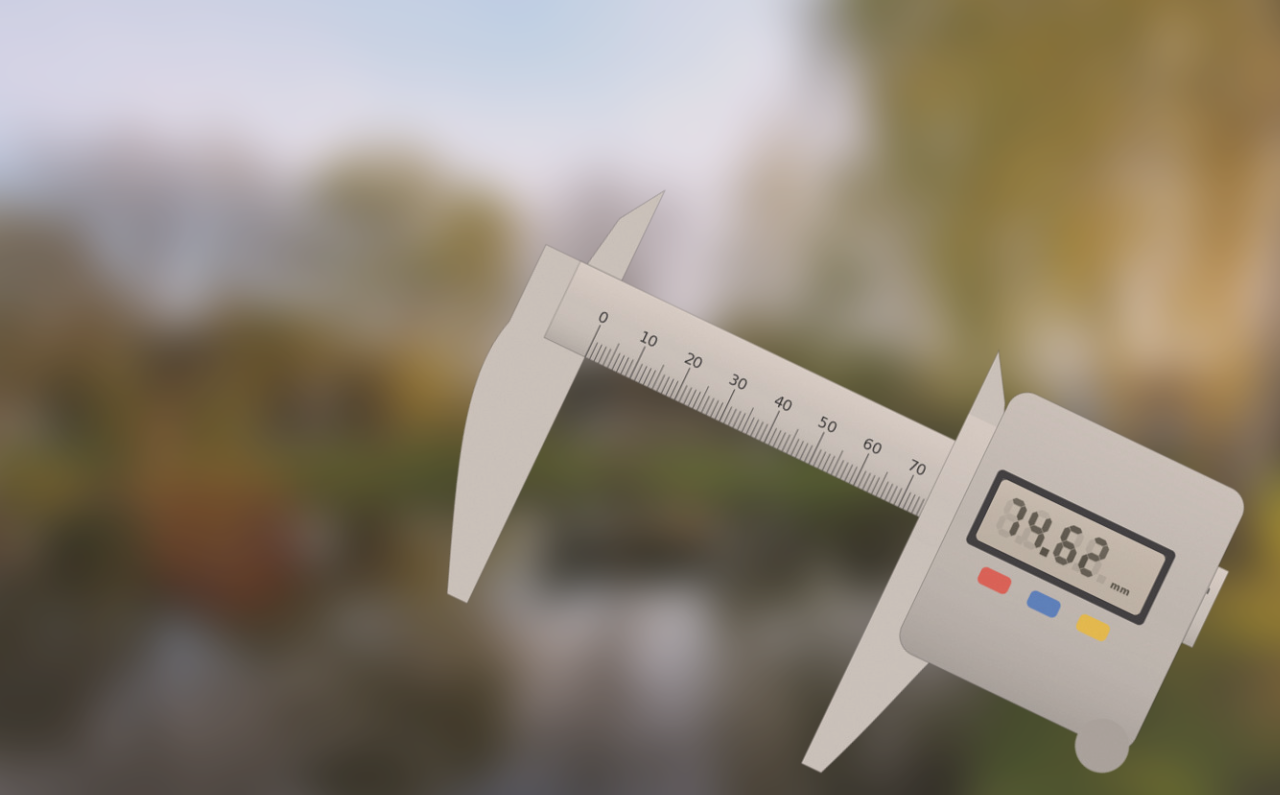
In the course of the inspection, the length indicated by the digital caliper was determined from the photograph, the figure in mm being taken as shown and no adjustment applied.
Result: 74.62 mm
